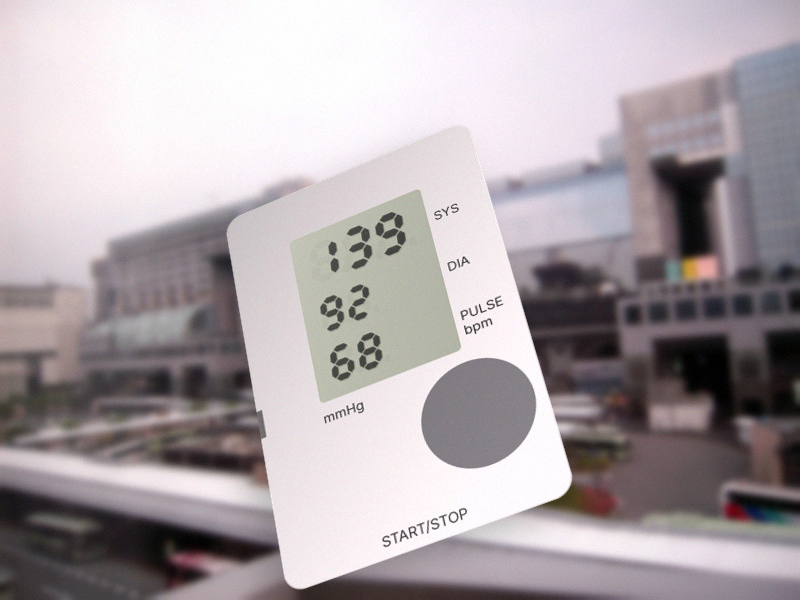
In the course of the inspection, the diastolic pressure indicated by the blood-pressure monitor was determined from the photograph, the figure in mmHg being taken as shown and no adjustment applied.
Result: 92 mmHg
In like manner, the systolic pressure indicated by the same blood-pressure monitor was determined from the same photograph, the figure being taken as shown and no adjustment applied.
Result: 139 mmHg
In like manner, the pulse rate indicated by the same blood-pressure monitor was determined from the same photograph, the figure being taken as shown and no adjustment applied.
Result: 68 bpm
